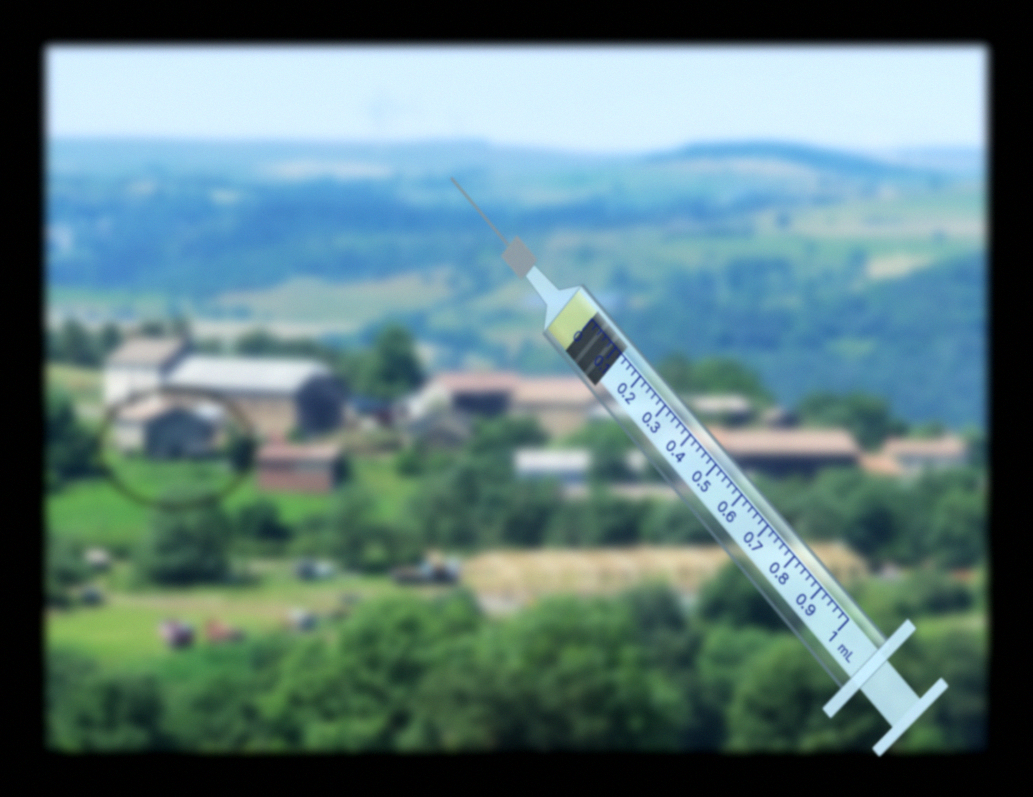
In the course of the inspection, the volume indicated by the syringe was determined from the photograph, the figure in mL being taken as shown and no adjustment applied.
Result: 0 mL
